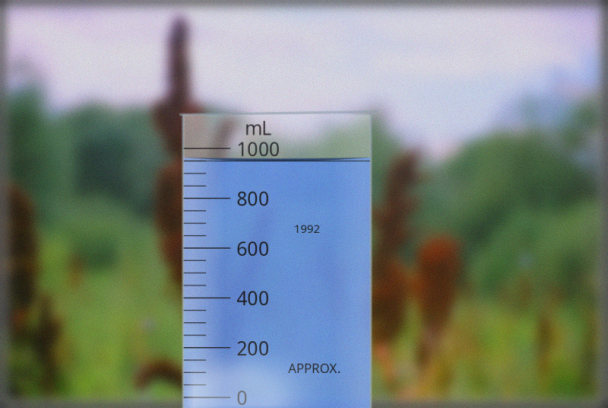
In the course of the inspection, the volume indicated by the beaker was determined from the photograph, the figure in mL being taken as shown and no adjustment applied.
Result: 950 mL
